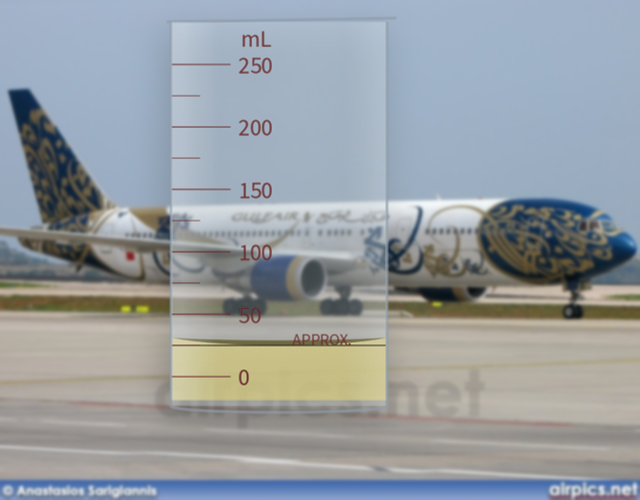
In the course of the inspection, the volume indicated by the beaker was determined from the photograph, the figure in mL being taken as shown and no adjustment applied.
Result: 25 mL
